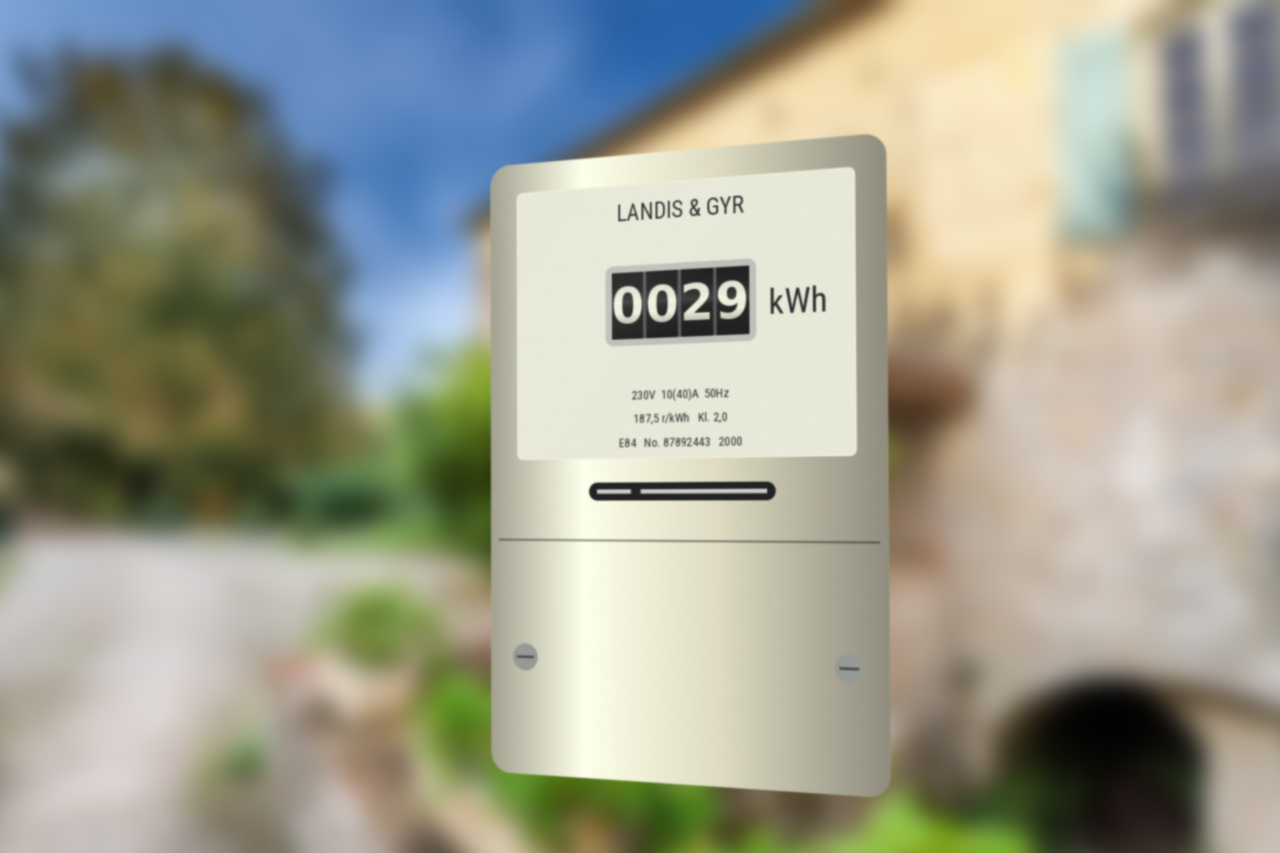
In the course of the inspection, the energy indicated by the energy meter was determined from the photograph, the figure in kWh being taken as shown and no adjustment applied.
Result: 29 kWh
